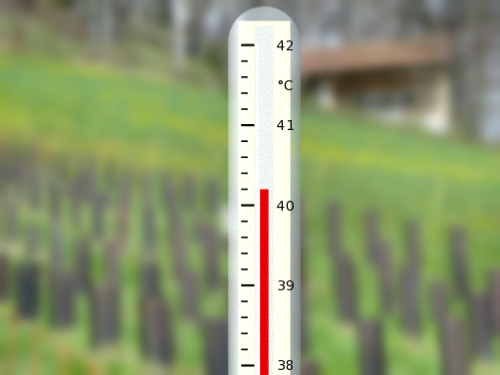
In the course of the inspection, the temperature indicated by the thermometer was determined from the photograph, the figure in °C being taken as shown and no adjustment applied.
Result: 40.2 °C
